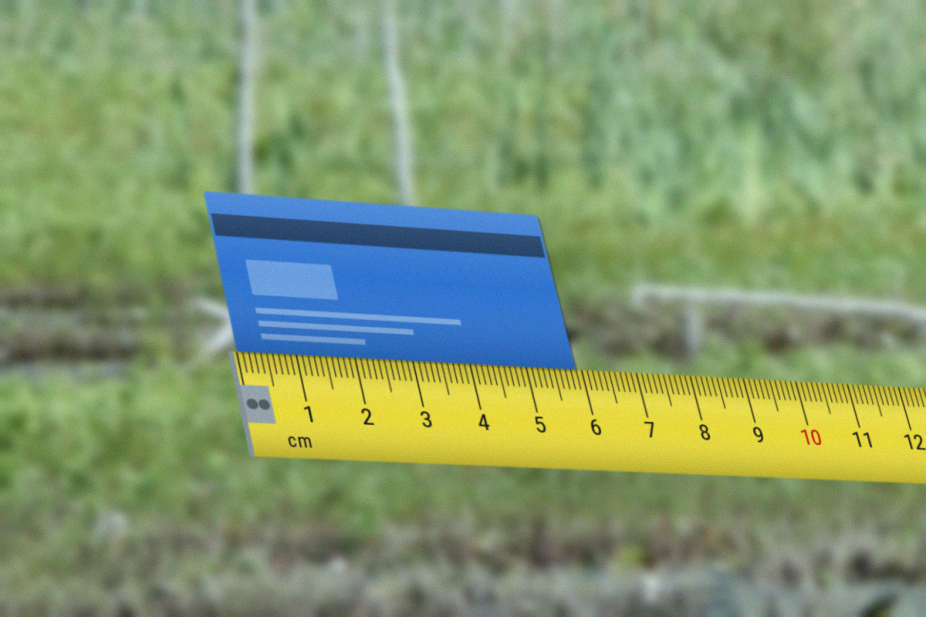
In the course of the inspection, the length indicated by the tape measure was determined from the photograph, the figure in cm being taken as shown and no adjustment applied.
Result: 5.9 cm
